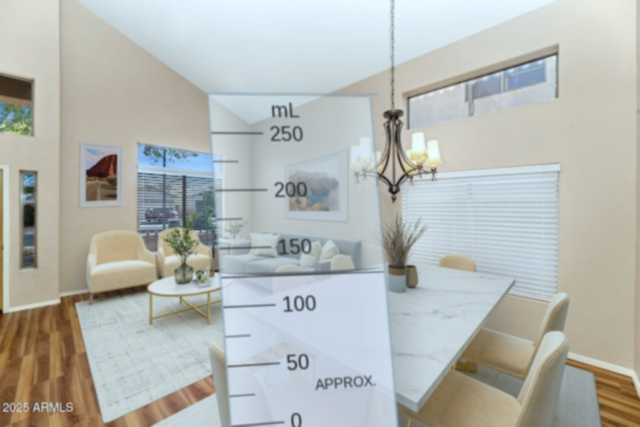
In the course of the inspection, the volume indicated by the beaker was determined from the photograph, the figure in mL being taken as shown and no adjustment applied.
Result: 125 mL
